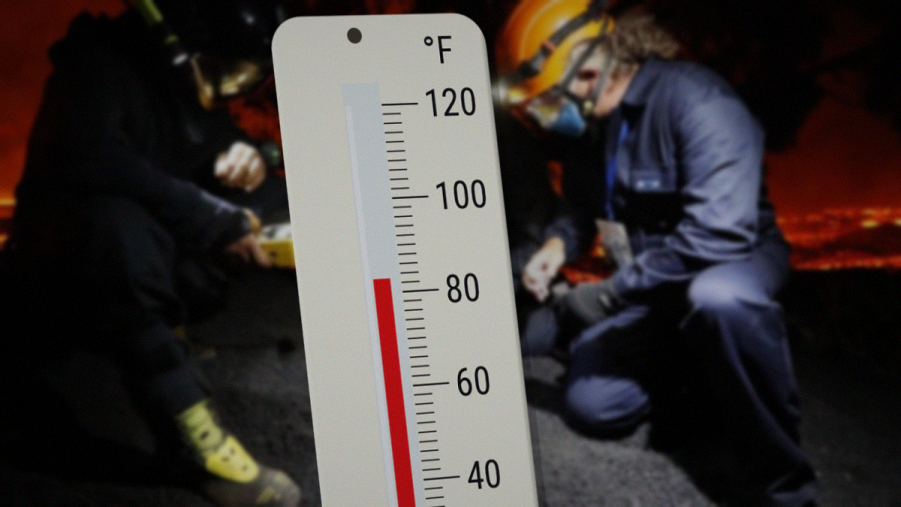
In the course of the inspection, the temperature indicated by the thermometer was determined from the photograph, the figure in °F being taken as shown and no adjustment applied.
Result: 83 °F
